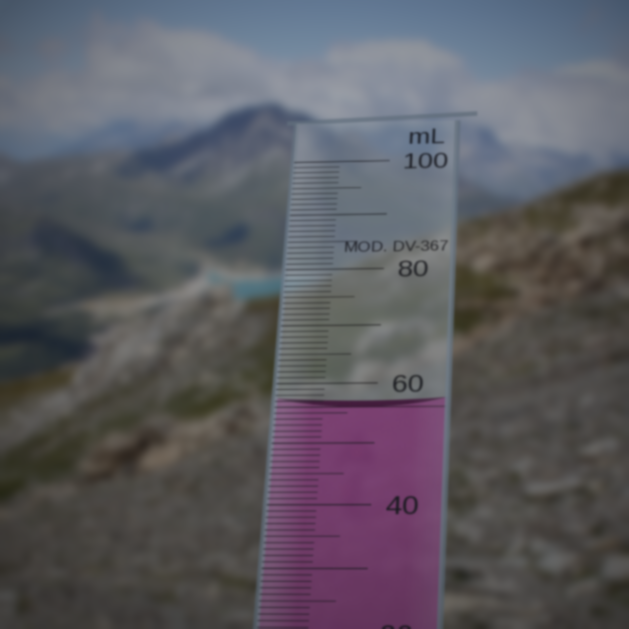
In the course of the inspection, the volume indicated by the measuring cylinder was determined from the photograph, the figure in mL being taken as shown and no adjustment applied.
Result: 56 mL
